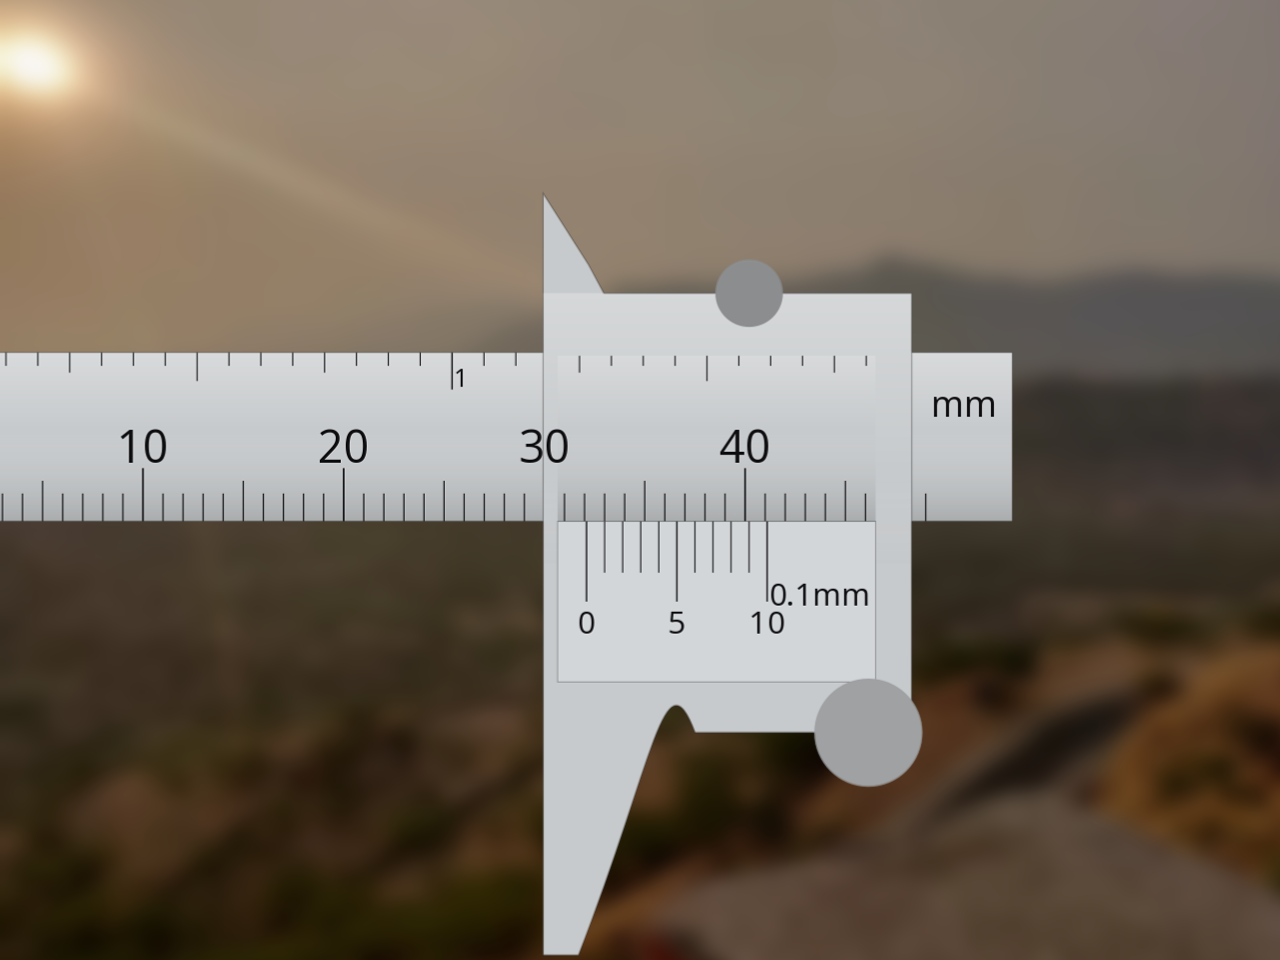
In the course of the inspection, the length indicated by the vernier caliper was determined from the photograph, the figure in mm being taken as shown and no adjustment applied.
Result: 32.1 mm
